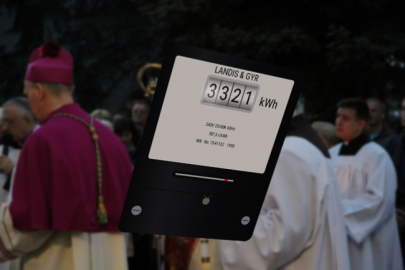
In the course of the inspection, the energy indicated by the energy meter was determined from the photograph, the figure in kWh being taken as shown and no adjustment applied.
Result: 3321 kWh
